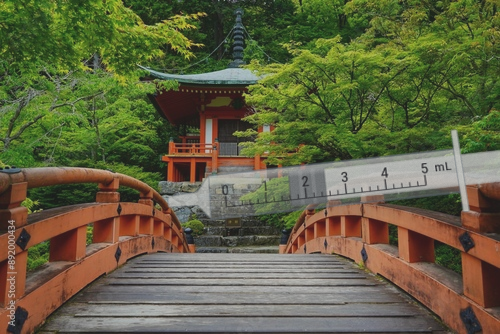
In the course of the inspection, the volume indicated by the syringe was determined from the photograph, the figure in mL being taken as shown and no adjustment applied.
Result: 1.6 mL
